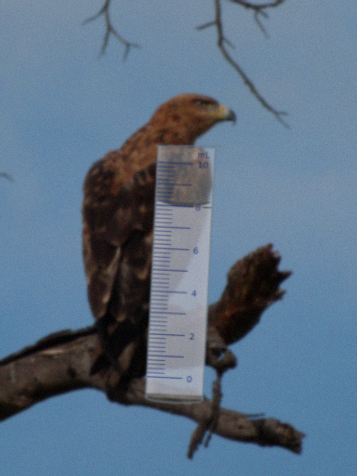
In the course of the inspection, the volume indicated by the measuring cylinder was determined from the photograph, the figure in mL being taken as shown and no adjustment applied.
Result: 8 mL
